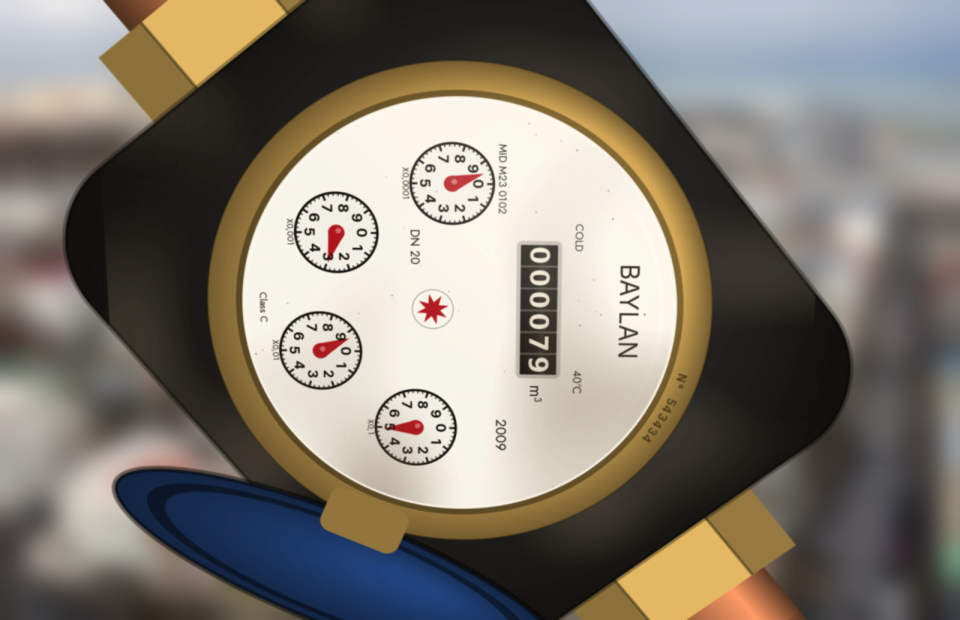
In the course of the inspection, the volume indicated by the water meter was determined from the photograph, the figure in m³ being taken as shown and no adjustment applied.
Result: 79.4929 m³
